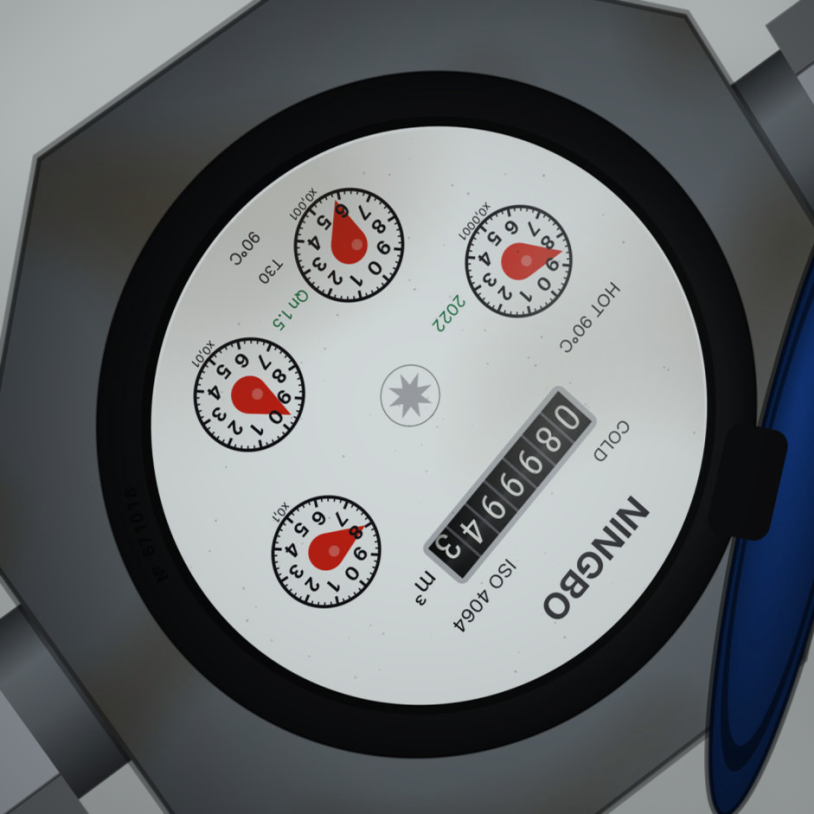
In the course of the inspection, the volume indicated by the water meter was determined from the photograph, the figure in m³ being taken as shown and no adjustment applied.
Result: 899942.7958 m³
